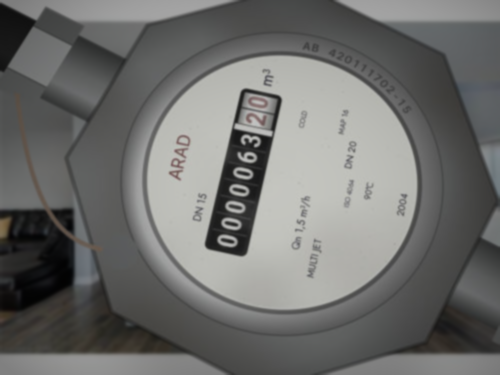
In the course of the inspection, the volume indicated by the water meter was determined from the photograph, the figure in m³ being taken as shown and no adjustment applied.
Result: 63.20 m³
